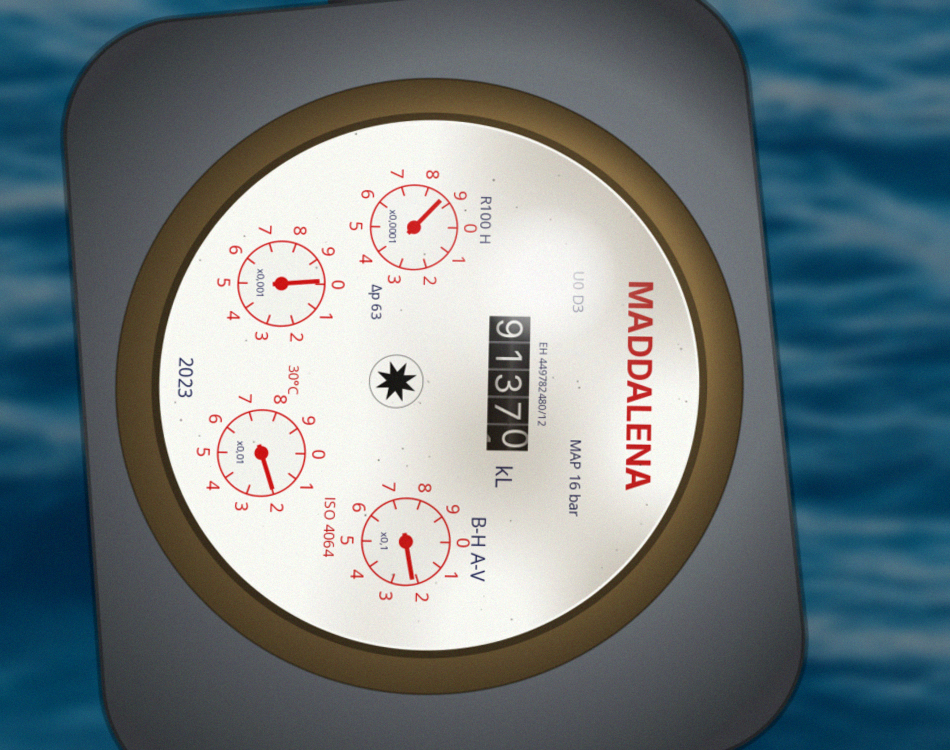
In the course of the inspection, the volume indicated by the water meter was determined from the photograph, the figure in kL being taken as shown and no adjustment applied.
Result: 91370.2198 kL
